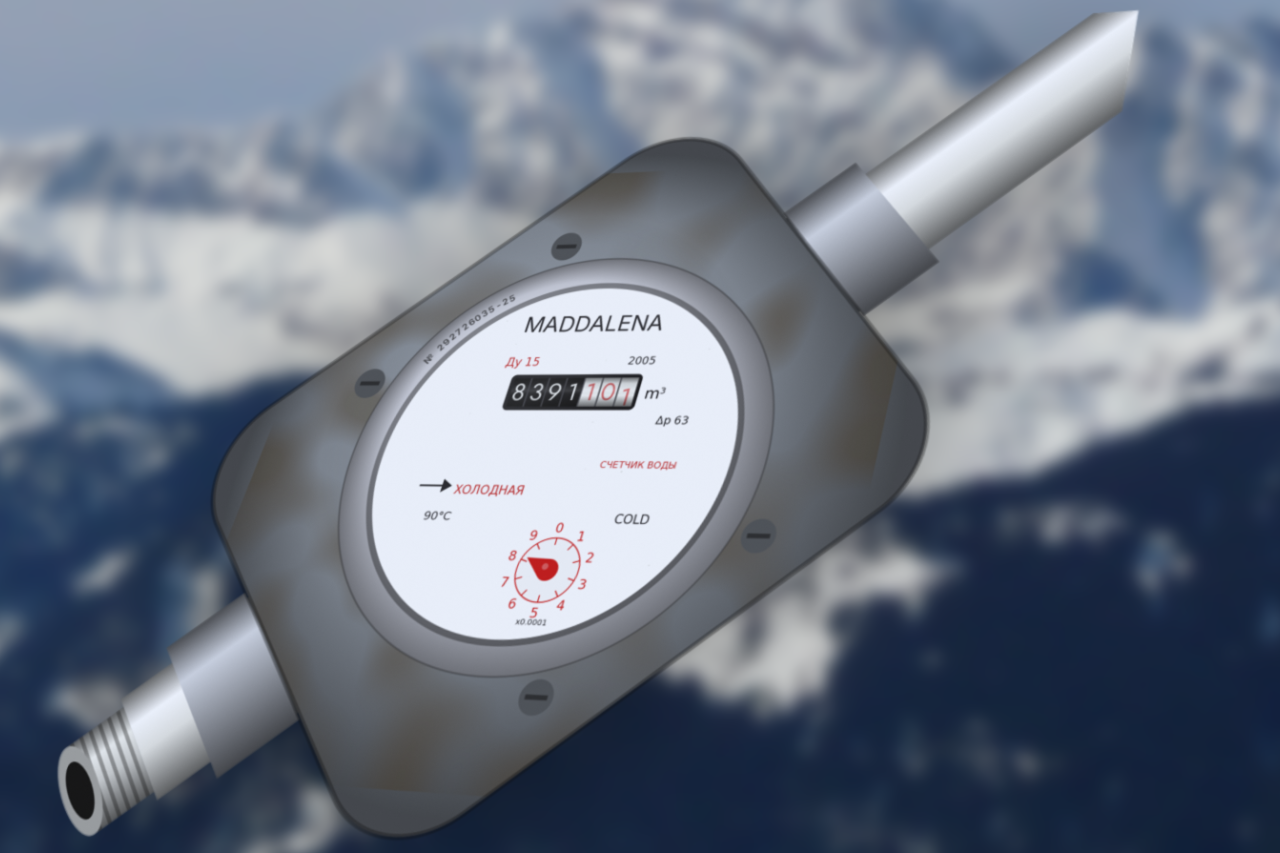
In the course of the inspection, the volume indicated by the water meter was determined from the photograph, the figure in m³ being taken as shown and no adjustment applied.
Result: 8391.1008 m³
